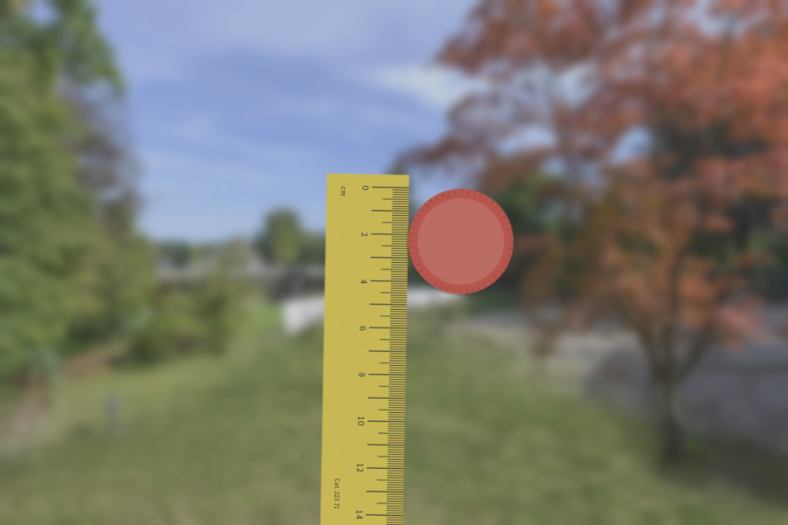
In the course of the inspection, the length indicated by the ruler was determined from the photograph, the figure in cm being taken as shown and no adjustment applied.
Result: 4.5 cm
